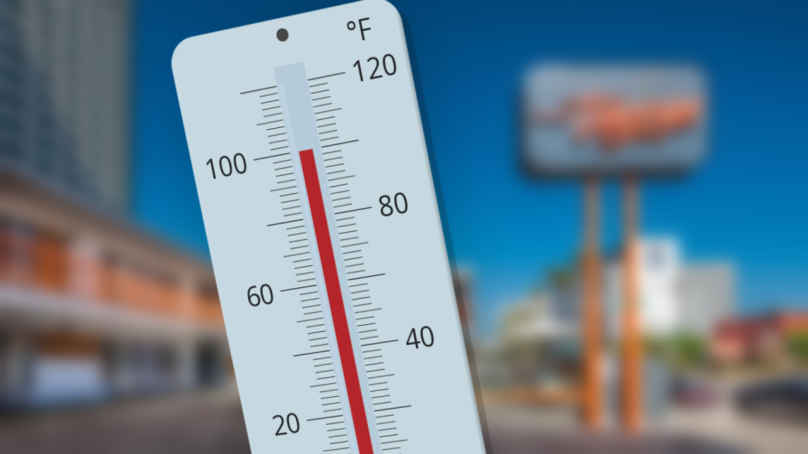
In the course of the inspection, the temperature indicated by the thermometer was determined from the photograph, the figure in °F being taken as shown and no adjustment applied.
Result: 100 °F
